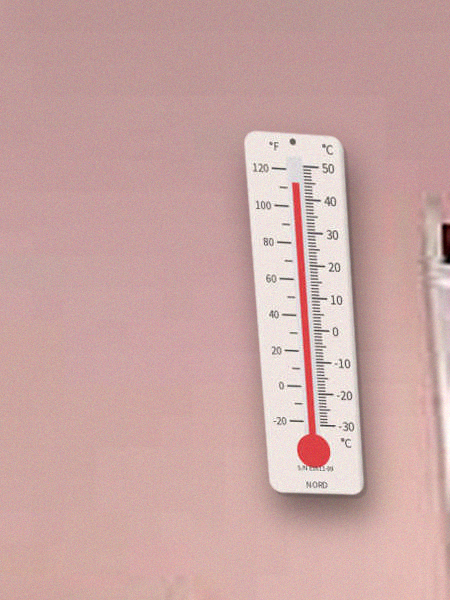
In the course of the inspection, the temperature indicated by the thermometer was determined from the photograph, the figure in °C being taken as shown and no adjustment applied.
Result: 45 °C
